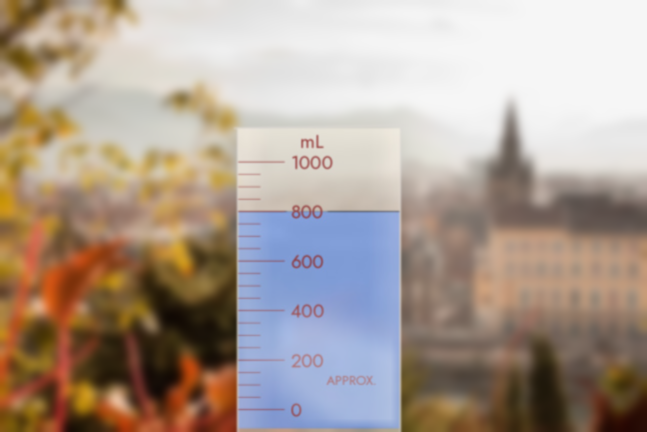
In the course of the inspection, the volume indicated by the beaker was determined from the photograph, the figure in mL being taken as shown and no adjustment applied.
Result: 800 mL
